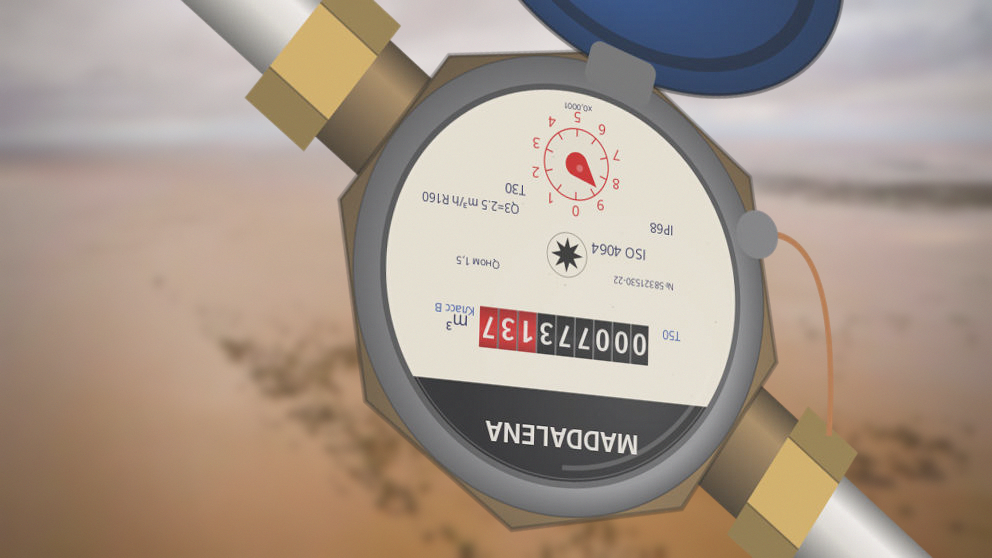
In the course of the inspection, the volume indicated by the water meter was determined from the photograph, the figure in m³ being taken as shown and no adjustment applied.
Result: 773.1378 m³
